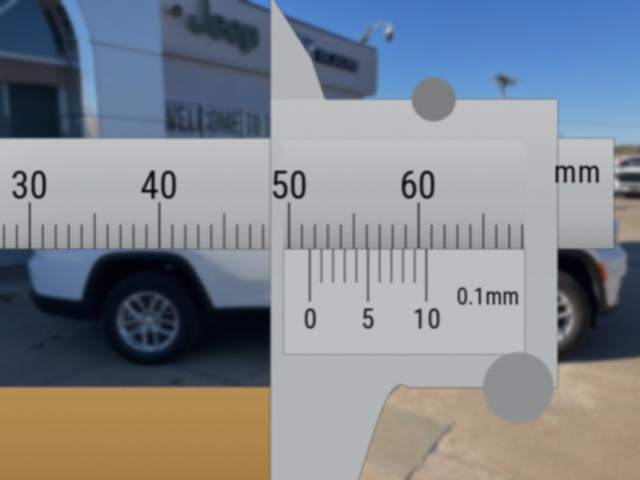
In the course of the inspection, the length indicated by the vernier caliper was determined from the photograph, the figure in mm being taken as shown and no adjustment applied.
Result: 51.6 mm
